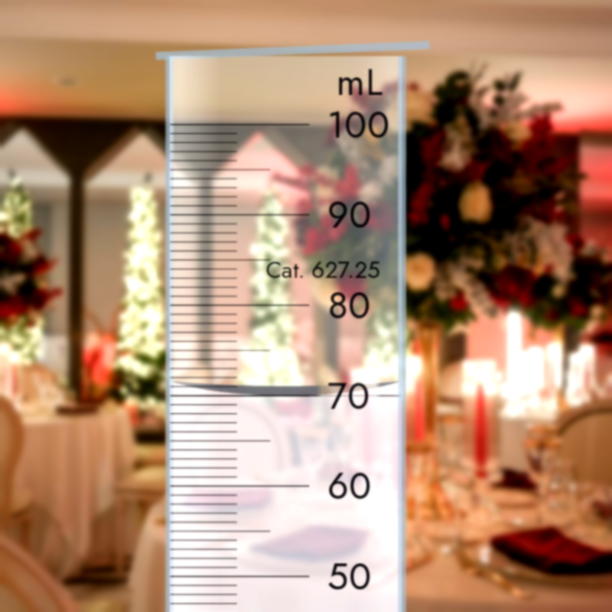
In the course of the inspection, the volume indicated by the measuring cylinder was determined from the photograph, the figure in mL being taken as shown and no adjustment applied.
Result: 70 mL
